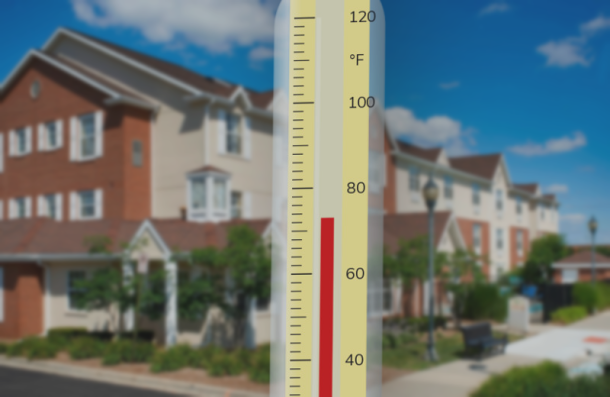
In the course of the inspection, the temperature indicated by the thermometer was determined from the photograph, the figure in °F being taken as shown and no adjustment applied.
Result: 73 °F
